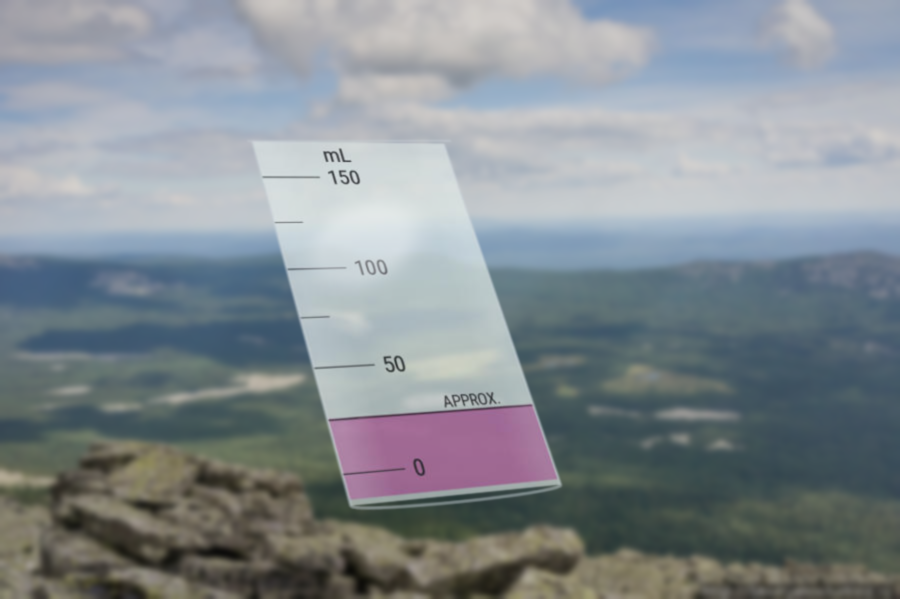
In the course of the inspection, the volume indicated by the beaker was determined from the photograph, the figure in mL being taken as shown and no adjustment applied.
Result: 25 mL
